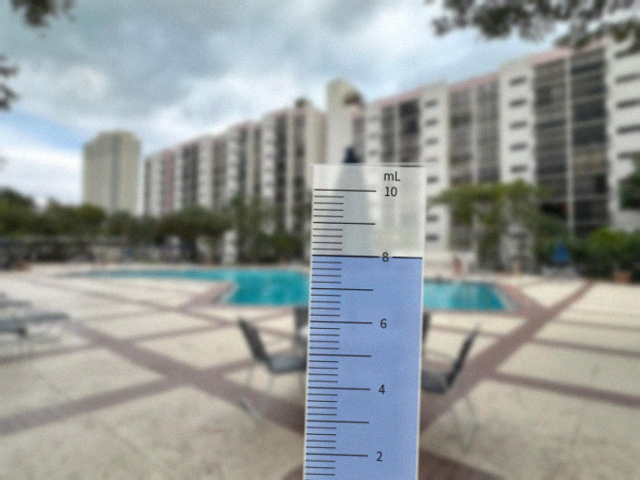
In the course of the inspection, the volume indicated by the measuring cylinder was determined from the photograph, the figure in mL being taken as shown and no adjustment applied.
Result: 8 mL
